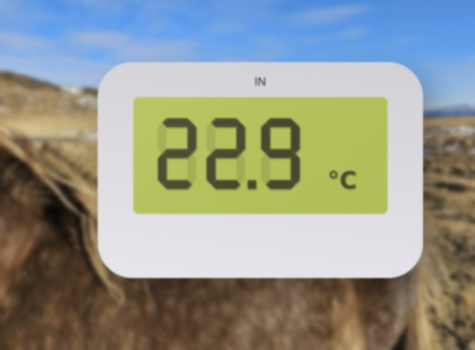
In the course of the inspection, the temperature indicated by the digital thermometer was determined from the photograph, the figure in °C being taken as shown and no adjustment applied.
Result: 22.9 °C
